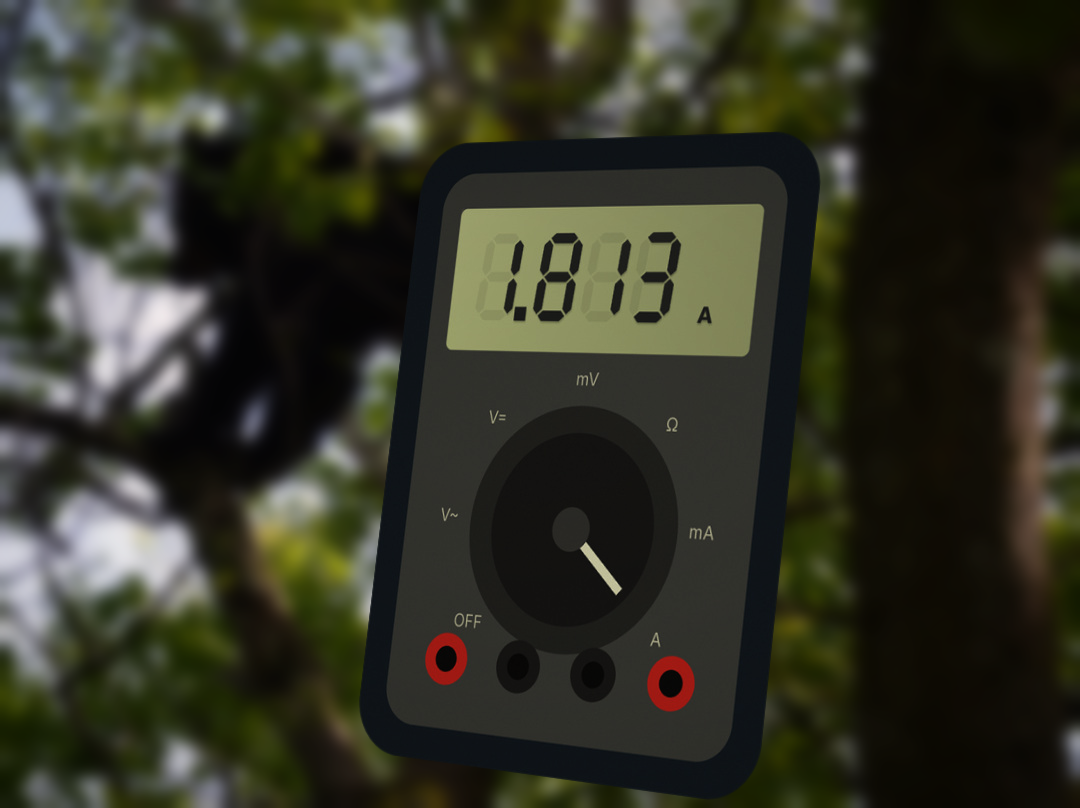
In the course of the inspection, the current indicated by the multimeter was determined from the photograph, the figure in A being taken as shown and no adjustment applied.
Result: 1.813 A
